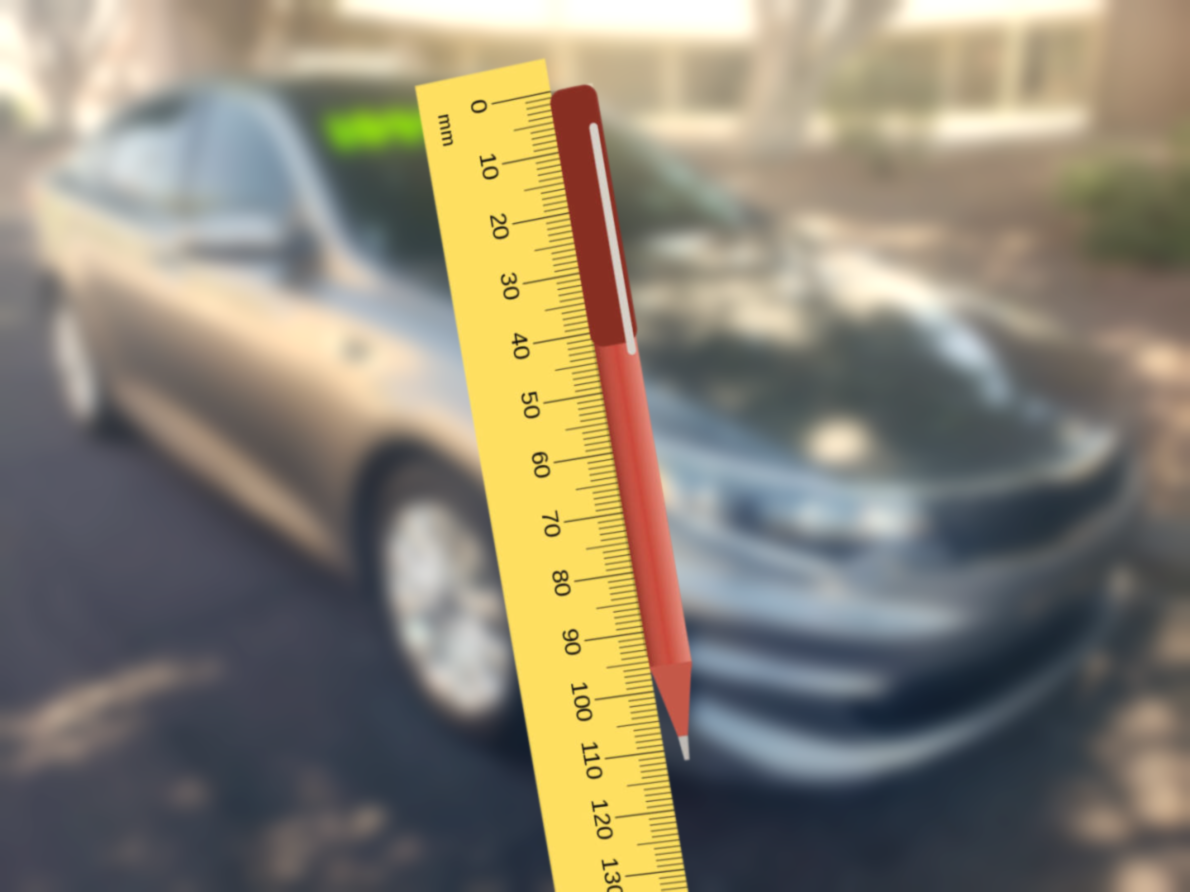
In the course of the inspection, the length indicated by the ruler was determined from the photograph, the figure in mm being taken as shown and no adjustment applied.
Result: 112 mm
